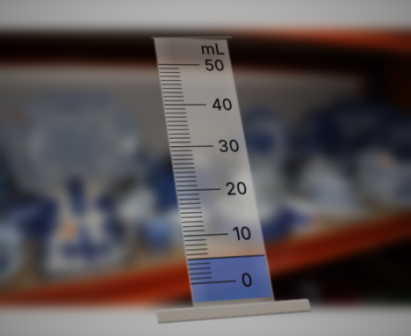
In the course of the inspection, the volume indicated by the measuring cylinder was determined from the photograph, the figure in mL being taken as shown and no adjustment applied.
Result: 5 mL
